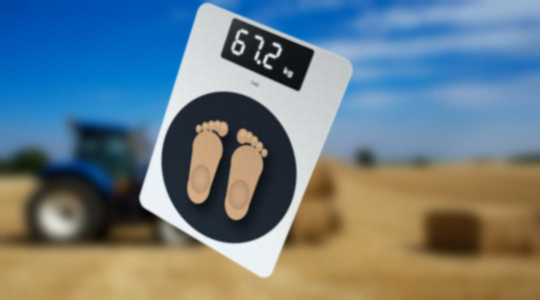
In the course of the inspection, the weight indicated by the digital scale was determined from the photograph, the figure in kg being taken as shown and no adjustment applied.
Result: 67.2 kg
